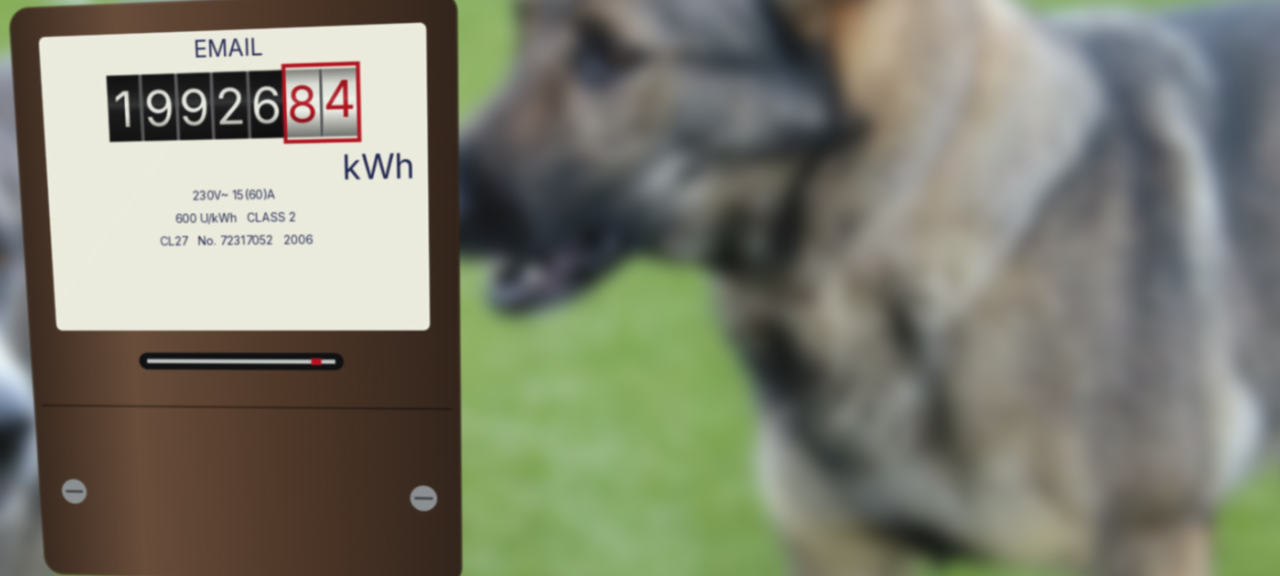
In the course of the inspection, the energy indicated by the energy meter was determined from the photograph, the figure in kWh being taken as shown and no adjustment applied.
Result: 19926.84 kWh
